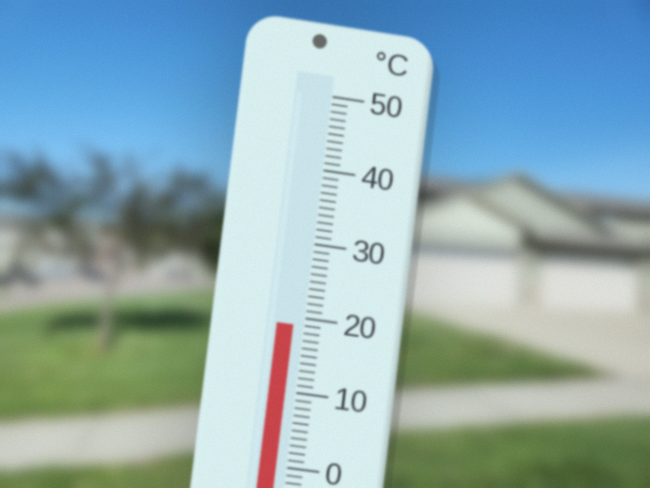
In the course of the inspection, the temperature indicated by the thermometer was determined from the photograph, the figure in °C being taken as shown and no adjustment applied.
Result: 19 °C
